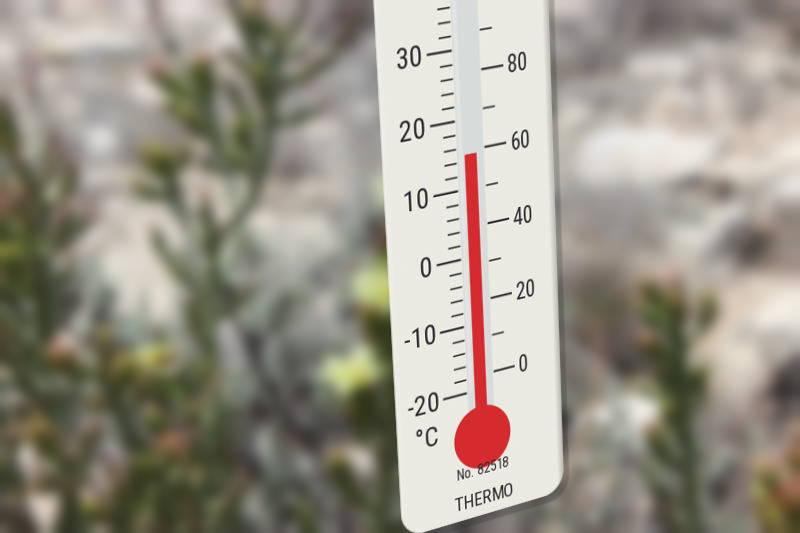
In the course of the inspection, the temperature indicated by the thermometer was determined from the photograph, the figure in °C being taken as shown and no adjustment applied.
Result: 15 °C
